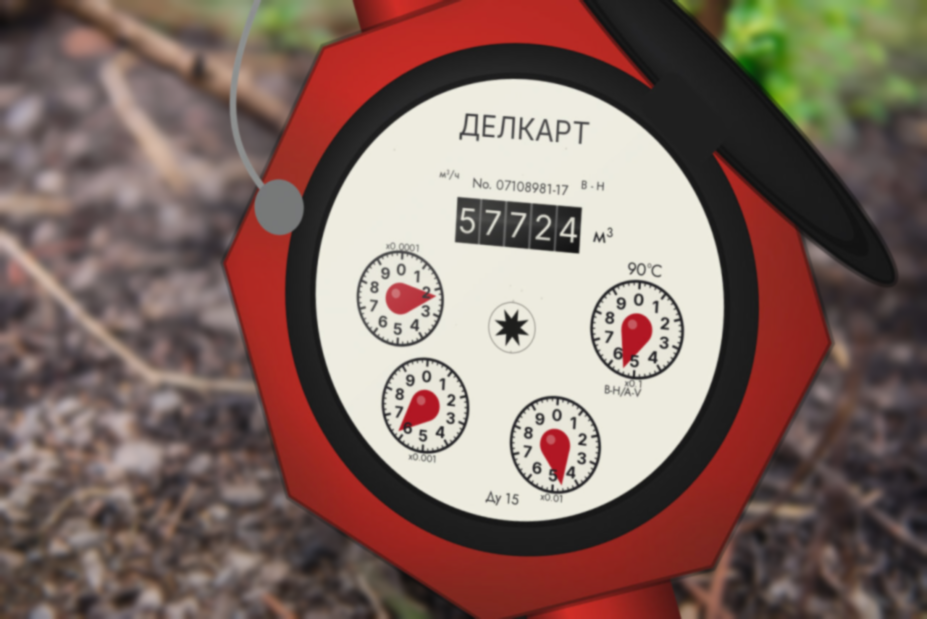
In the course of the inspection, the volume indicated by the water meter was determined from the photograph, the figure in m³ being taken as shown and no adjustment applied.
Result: 57724.5462 m³
